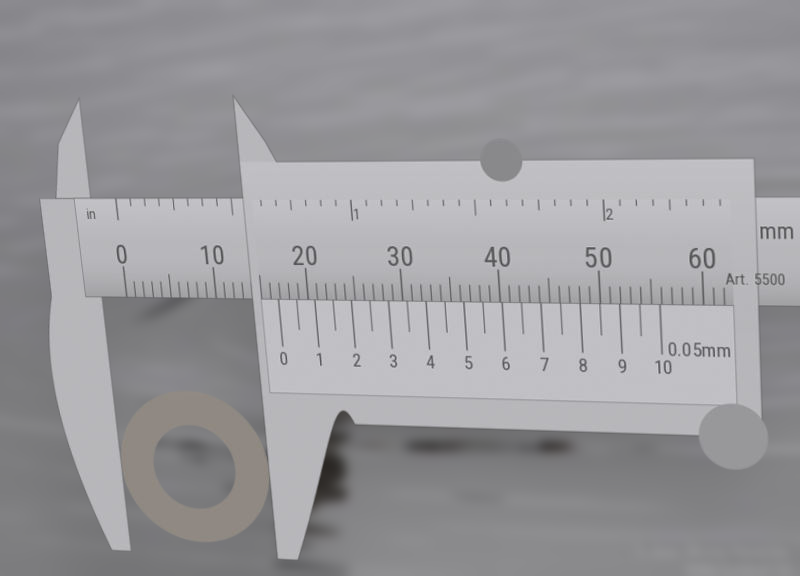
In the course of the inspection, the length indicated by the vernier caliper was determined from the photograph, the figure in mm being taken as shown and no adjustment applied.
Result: 16.8 mm
